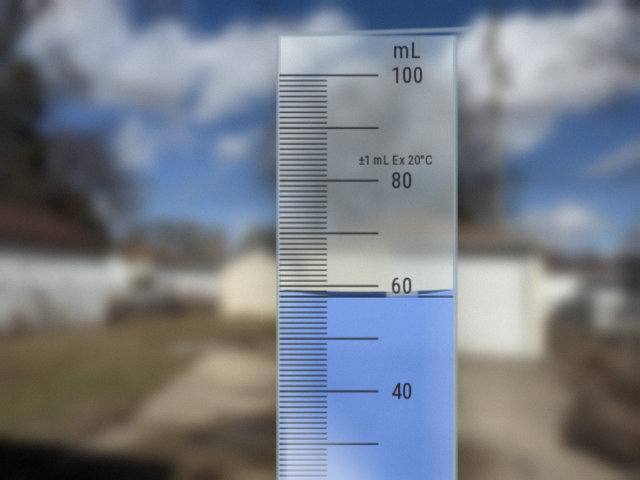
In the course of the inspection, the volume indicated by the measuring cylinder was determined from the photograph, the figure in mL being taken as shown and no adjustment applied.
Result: 58 mL
